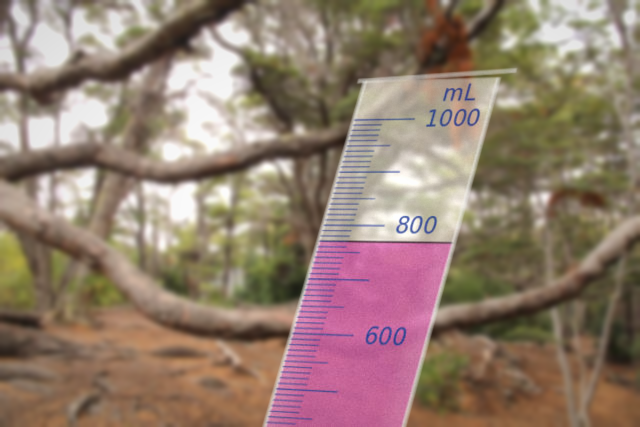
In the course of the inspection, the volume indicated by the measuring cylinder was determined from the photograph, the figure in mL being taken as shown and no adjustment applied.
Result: 770 mL
